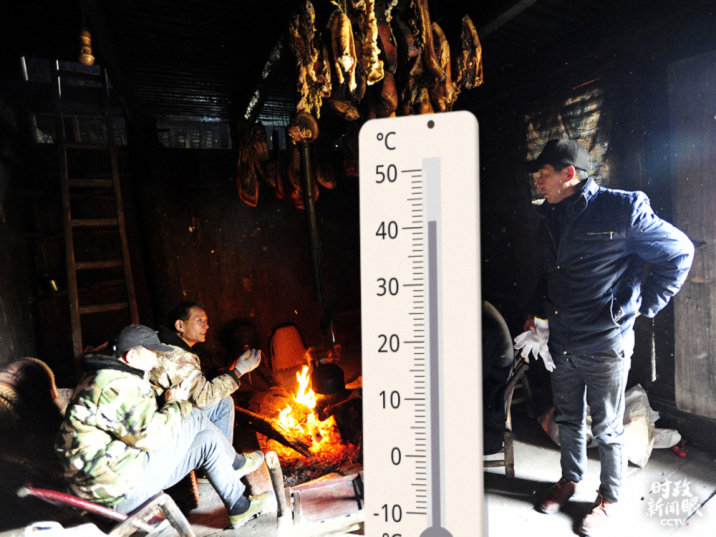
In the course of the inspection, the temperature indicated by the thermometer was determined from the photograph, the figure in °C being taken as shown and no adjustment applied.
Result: 41 °C
